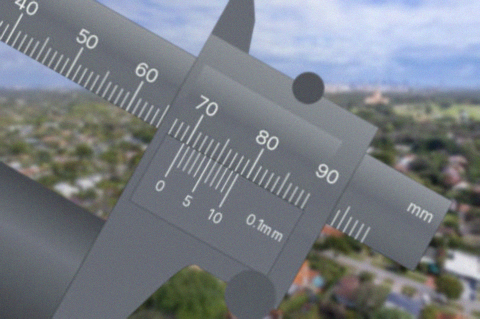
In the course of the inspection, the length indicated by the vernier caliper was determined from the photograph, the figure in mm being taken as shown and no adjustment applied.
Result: 69.6 mm
